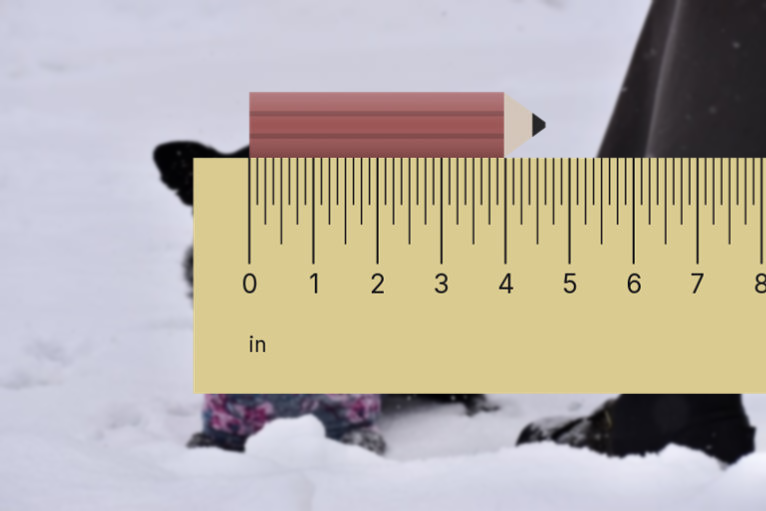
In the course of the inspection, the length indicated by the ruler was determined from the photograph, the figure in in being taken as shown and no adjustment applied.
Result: 4.625 in
